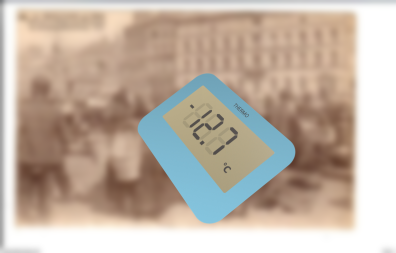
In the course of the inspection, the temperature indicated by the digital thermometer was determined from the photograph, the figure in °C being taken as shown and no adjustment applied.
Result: -12.7 °C
